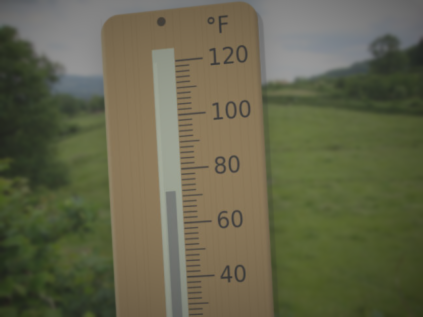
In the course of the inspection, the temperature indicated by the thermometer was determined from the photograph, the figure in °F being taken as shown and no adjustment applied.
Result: 72 °F
